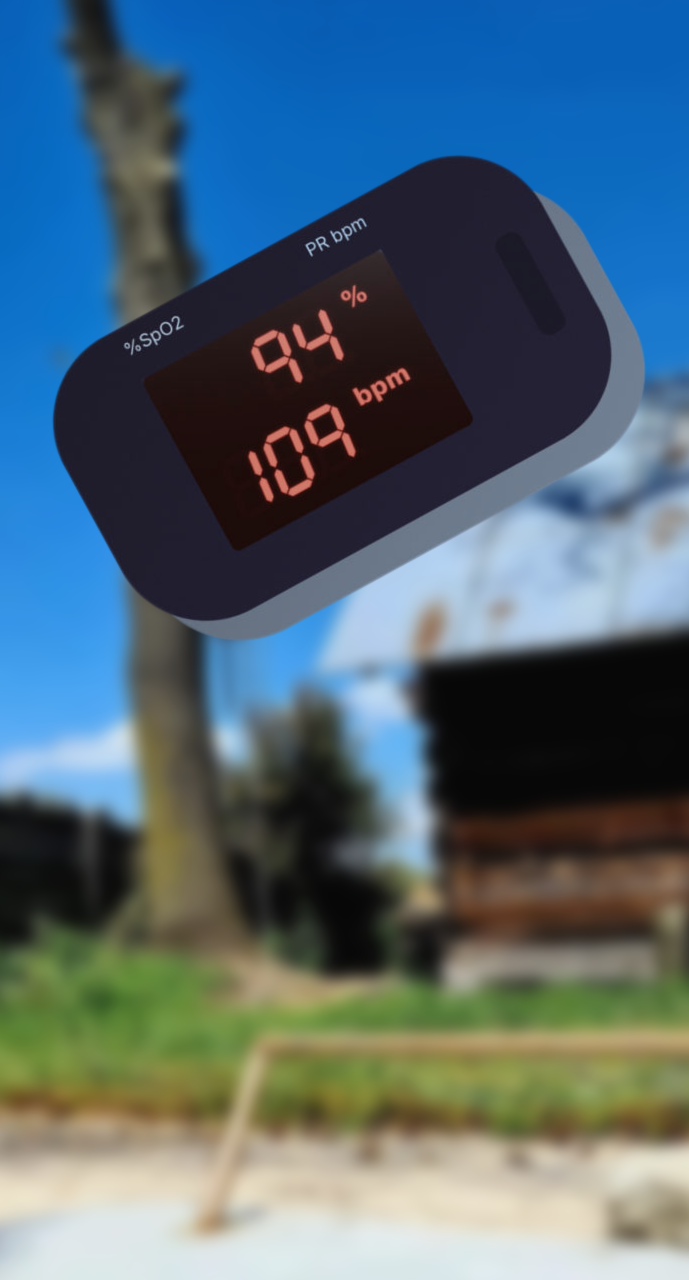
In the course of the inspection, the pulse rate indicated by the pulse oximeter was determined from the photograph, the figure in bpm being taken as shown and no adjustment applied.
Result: 109 bpm
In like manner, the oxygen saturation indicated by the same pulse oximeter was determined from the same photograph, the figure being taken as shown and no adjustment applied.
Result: 94 %
